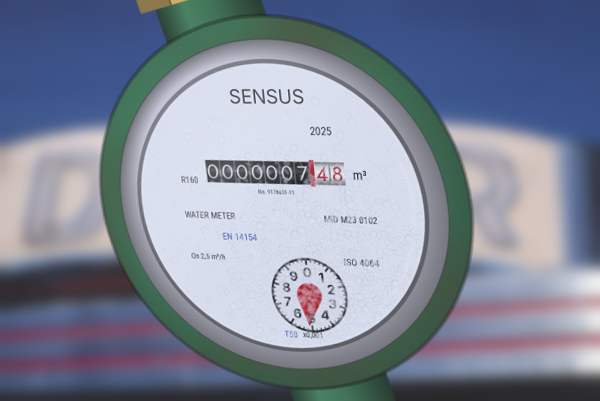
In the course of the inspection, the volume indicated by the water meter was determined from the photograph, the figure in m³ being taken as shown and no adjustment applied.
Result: 7.485 m³
